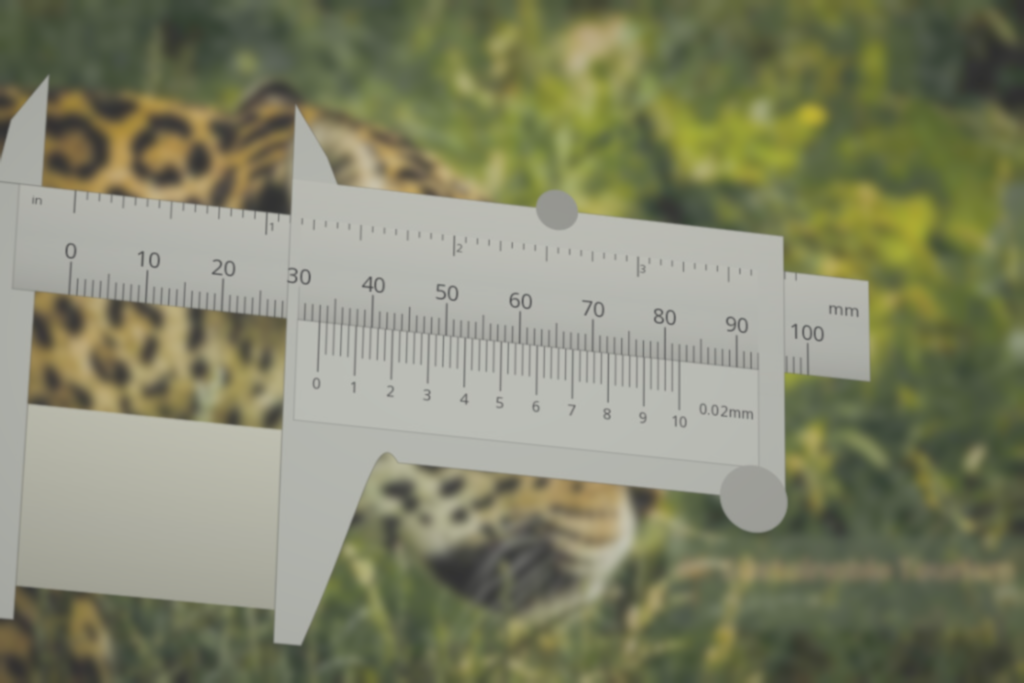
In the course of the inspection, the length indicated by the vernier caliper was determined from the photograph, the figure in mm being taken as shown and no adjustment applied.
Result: 33.0 mm
